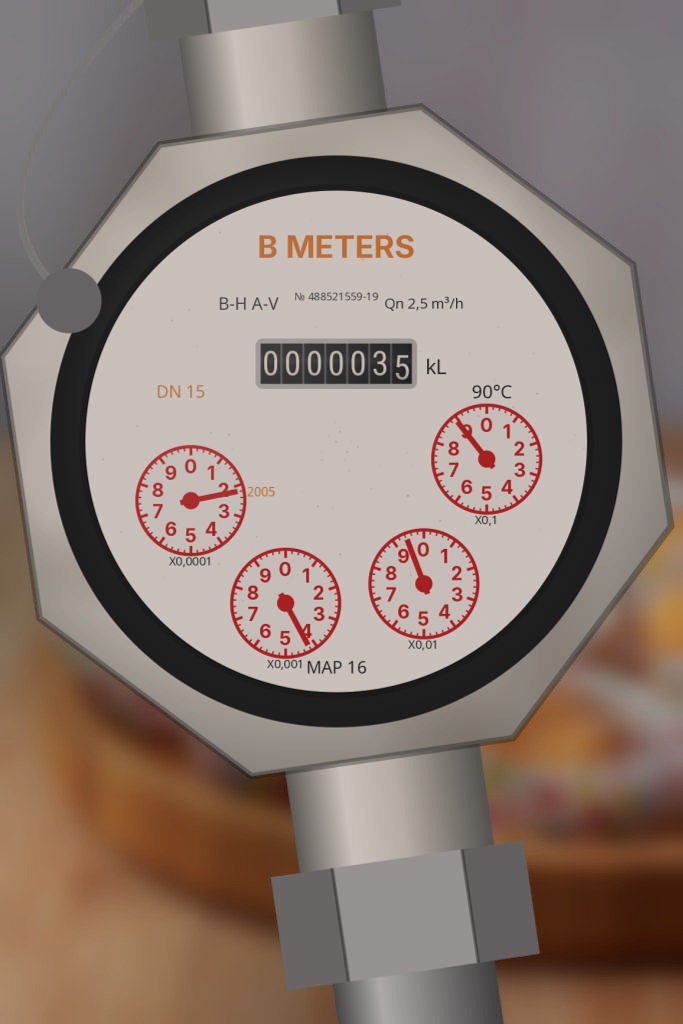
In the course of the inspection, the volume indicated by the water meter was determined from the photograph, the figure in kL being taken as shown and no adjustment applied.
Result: 34.8942 kL
